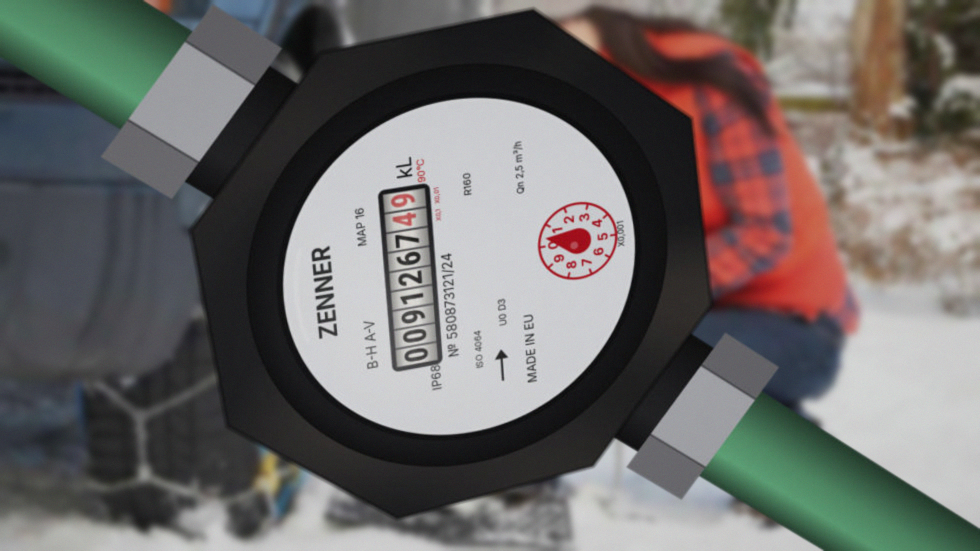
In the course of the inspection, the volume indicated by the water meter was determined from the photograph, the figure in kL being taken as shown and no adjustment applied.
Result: 91267.490 kL
